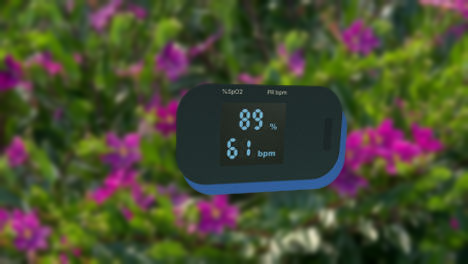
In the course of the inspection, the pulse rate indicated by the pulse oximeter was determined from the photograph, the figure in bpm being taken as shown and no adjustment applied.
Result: 61 bpm
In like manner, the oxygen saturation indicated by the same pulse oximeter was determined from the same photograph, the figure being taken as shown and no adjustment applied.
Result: 89 %
